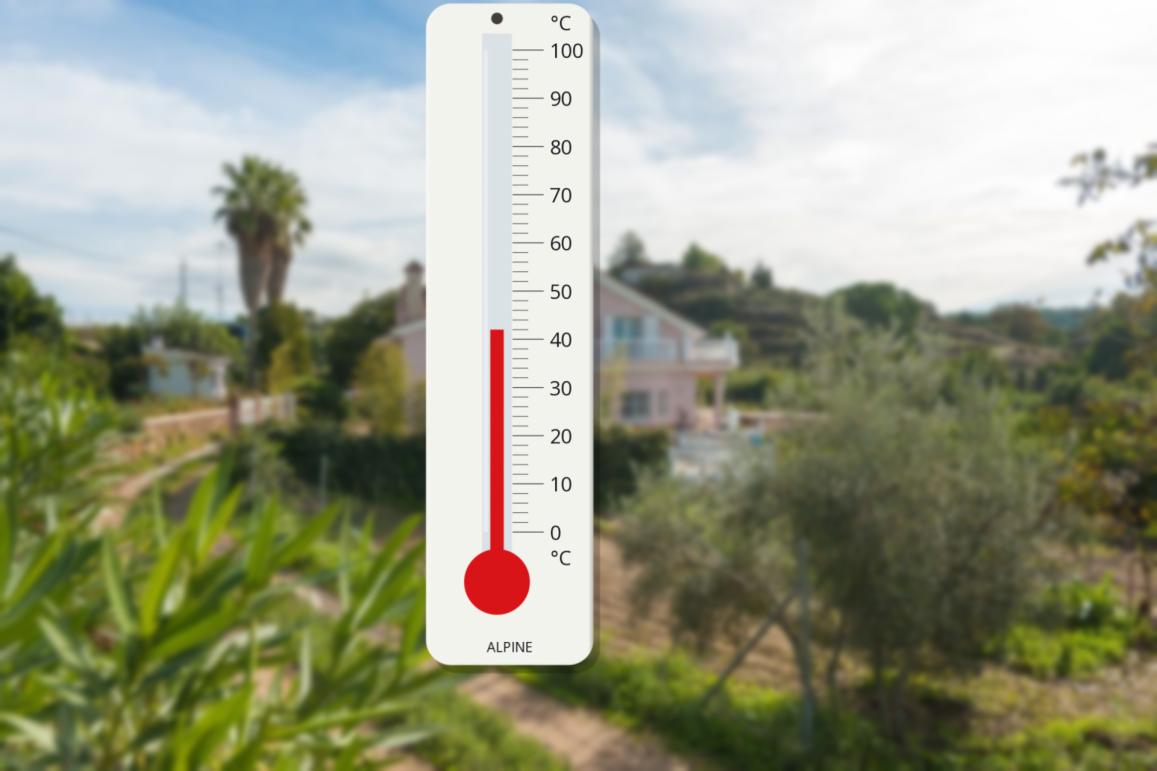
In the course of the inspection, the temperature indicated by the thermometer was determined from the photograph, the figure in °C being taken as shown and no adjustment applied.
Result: 42 °C
